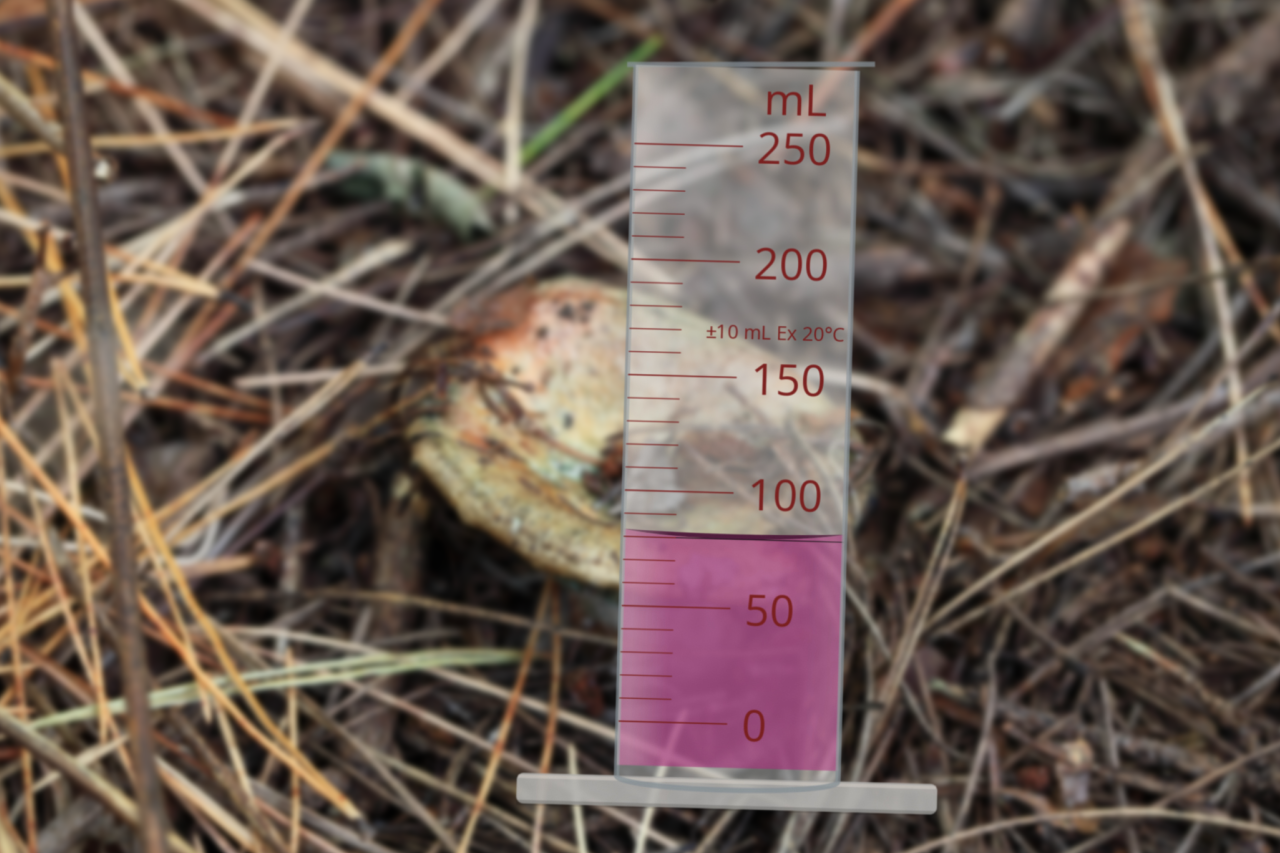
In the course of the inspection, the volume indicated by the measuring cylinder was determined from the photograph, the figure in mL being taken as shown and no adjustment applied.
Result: 80 mL
